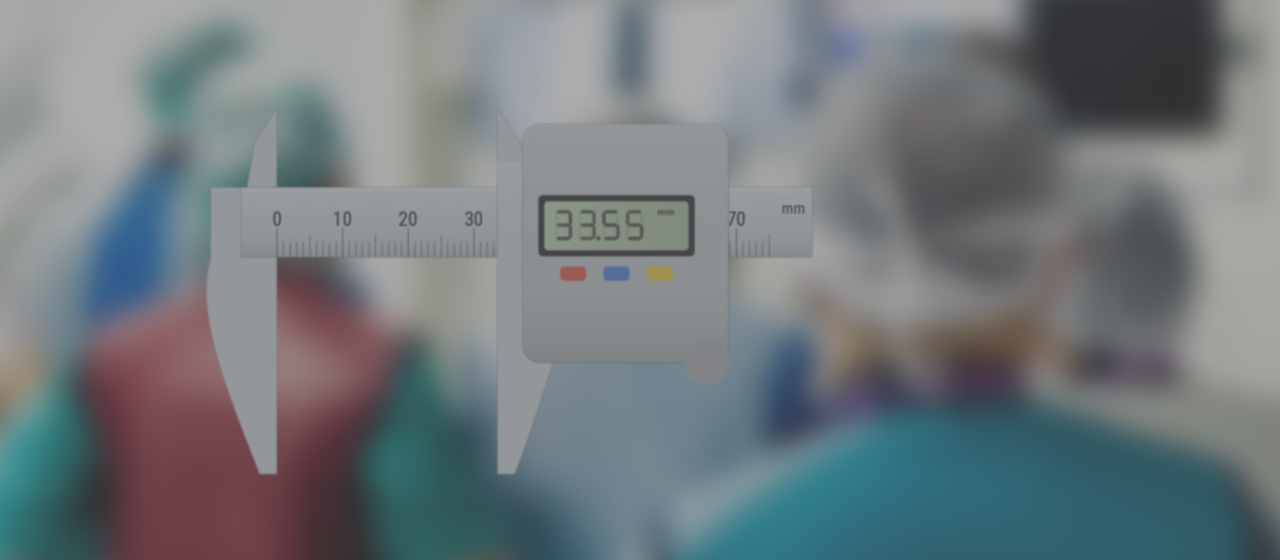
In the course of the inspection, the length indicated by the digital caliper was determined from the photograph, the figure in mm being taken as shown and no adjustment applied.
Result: 33.55 mm
